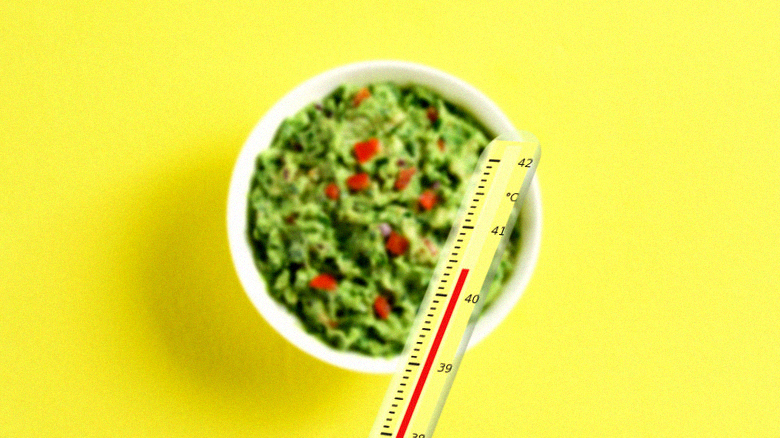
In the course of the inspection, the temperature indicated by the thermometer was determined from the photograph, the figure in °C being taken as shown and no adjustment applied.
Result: 40.4 °C
